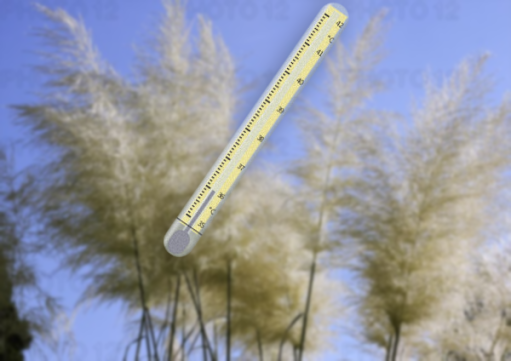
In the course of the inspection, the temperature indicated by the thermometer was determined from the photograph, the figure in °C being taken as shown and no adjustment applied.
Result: 36 °C
